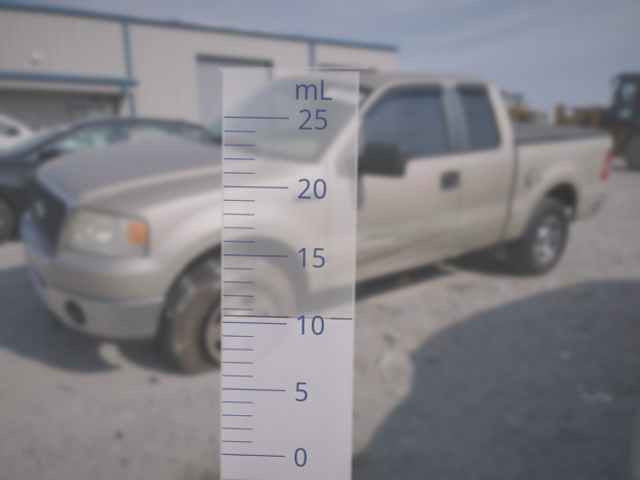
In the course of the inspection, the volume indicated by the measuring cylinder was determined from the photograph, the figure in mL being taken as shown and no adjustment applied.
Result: 10.5 mL
